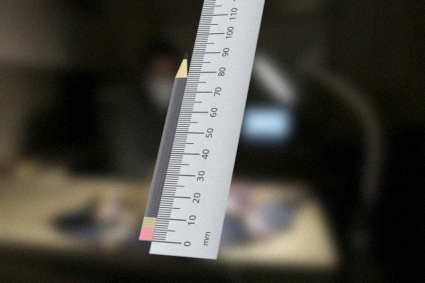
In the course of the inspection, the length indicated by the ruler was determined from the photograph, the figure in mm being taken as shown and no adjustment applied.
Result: 90 mm
